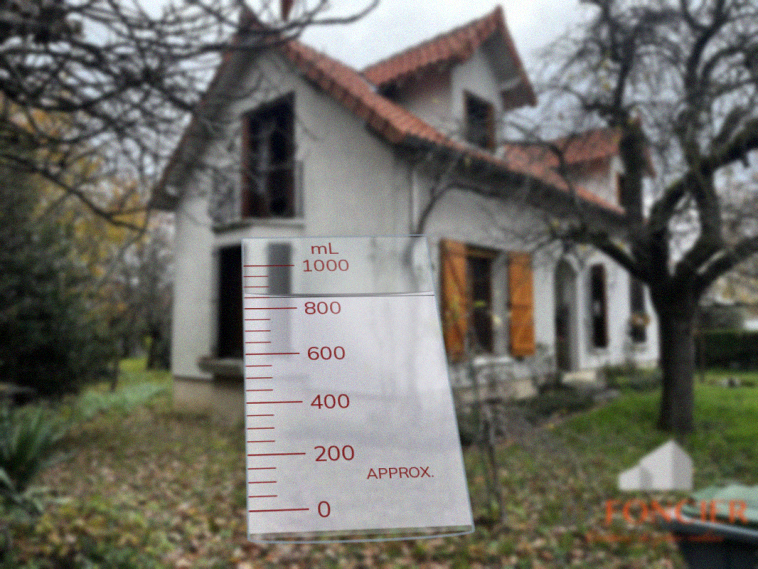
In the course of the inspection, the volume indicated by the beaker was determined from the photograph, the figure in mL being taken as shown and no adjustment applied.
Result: 850 mL
